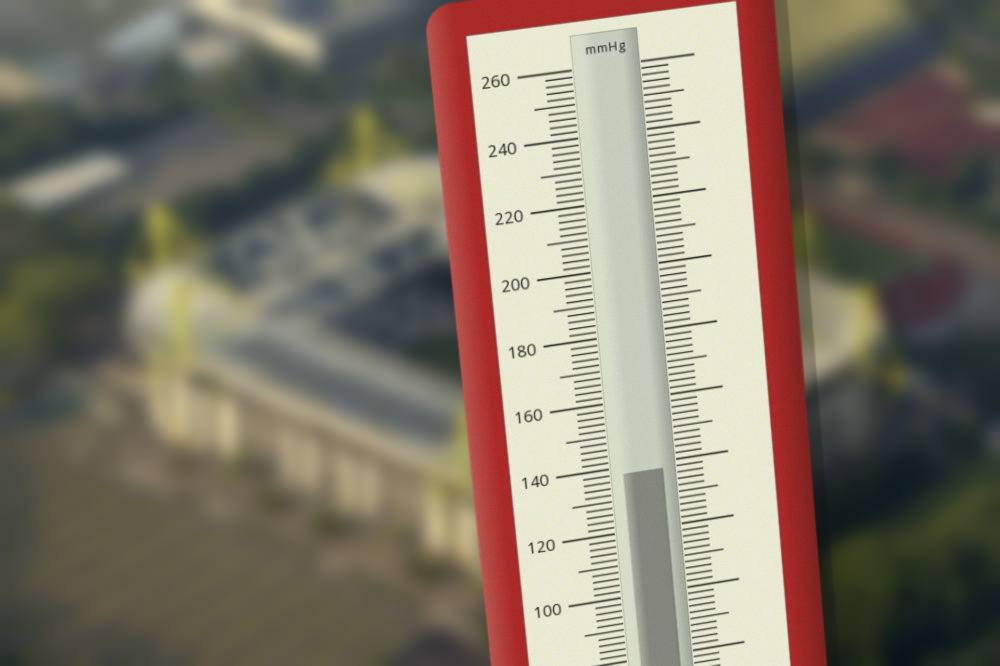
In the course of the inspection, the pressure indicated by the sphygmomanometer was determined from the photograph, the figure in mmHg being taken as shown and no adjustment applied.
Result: 138 mmHg
